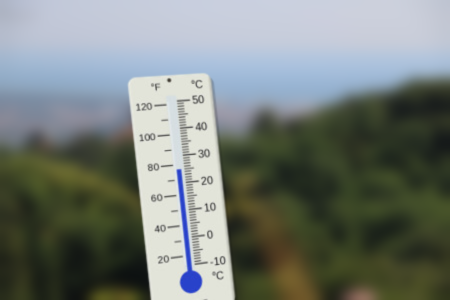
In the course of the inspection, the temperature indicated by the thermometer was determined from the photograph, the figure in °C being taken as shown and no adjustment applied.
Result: 25 °C
